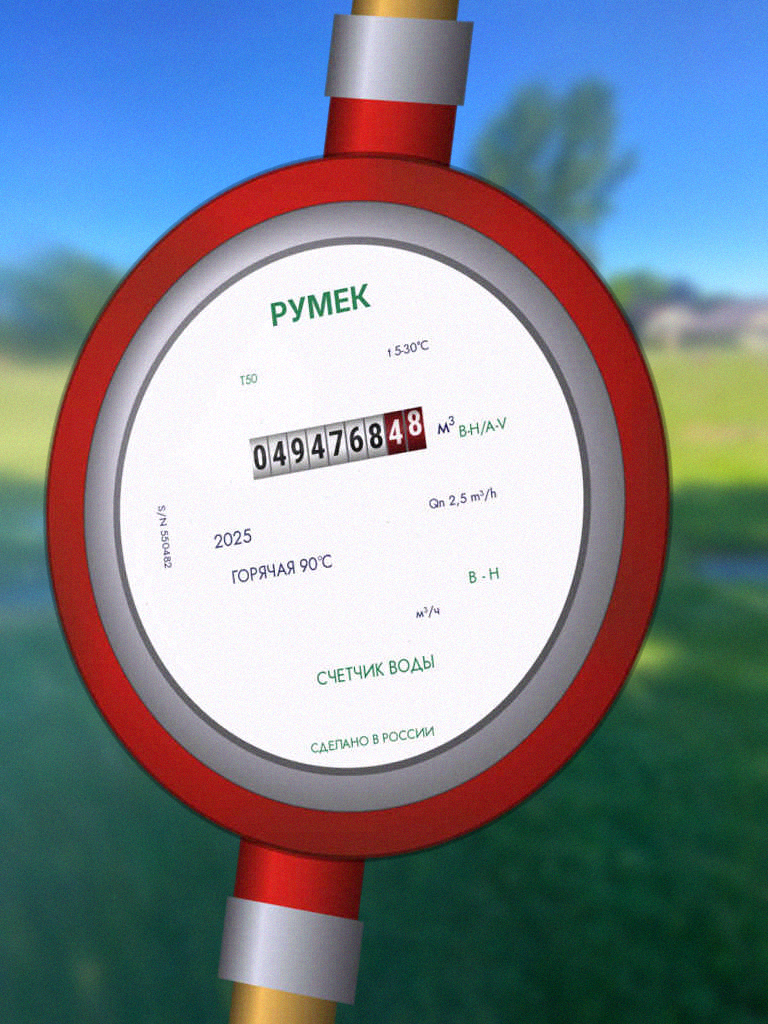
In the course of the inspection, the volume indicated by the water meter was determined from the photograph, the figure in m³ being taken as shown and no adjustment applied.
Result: 494768.48 m³
